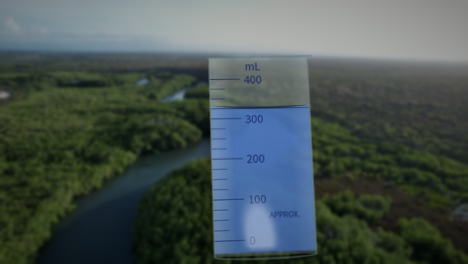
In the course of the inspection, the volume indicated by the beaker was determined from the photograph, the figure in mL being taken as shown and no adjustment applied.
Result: 325 mL
